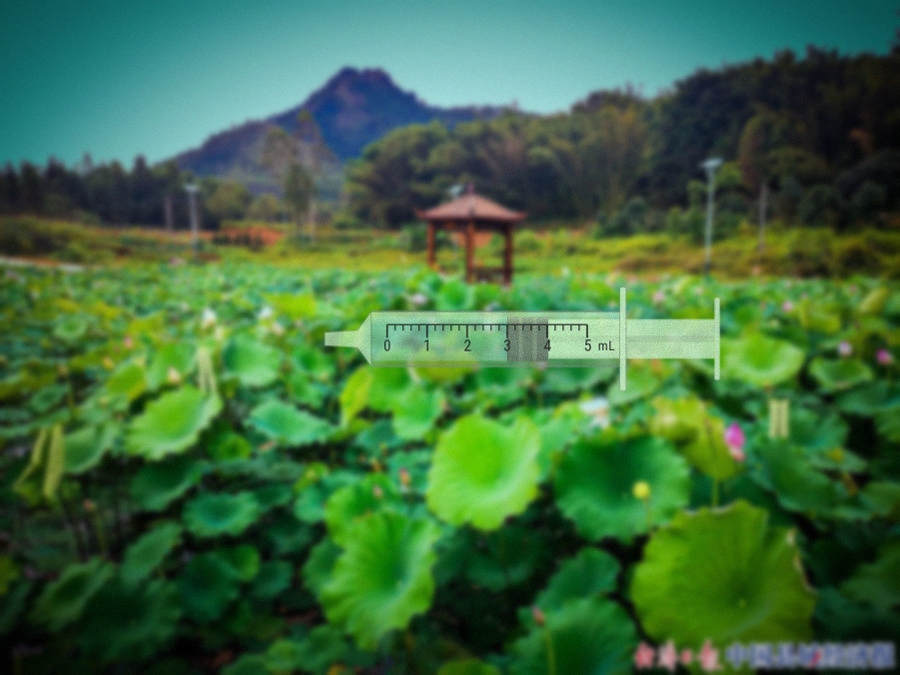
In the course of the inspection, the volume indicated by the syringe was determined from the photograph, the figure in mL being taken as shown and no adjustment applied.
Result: 3 mL
